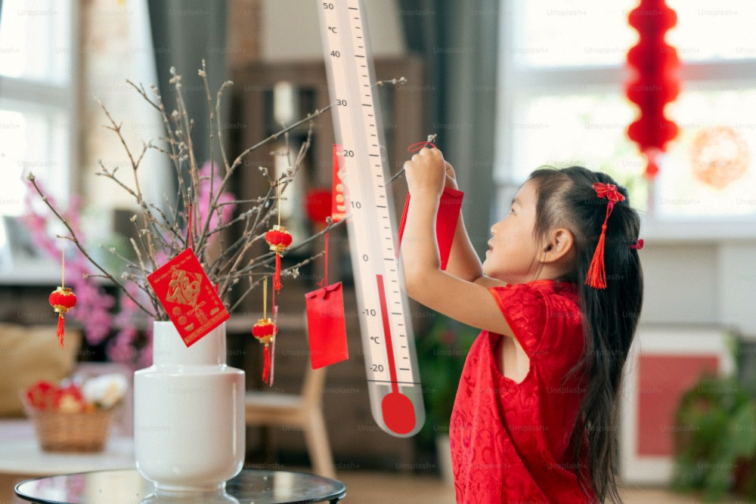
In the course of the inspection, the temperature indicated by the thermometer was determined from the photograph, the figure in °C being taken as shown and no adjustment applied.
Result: -3 °C
